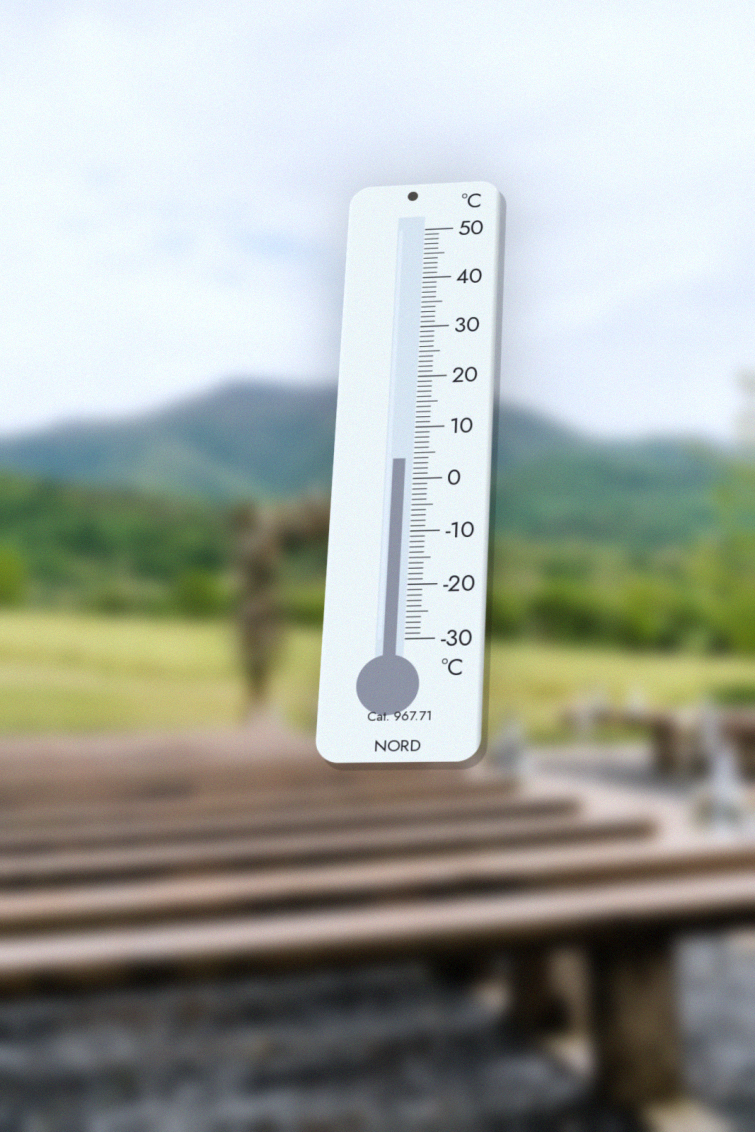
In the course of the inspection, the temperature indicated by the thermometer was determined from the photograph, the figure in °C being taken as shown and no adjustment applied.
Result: 4 °C
